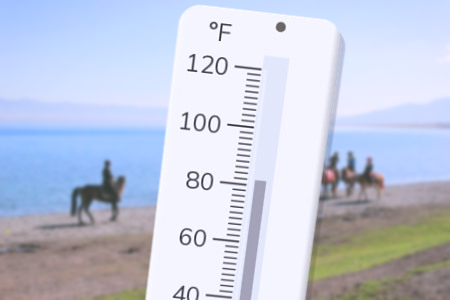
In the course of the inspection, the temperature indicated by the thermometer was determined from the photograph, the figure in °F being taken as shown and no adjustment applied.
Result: 82 °F
